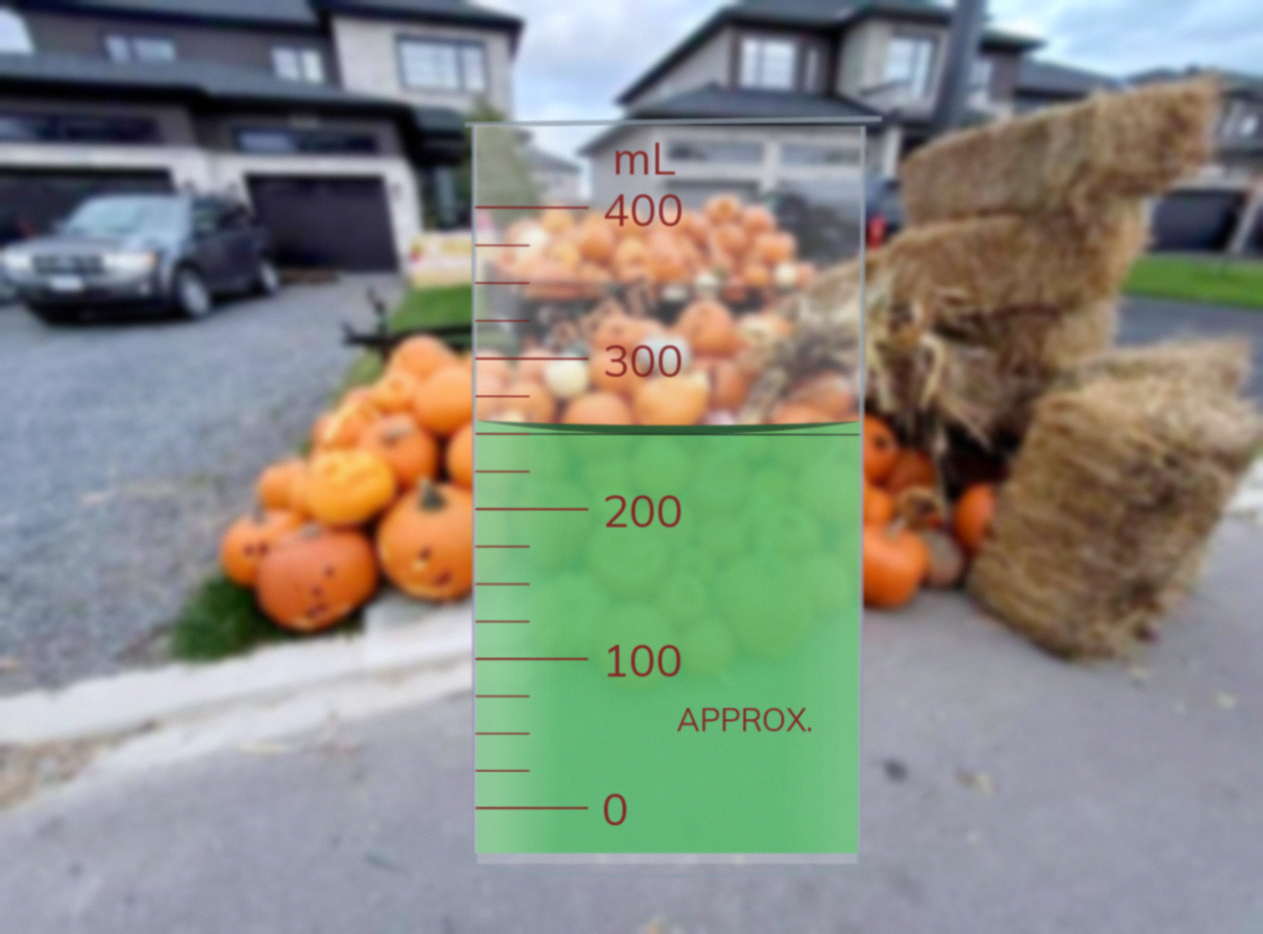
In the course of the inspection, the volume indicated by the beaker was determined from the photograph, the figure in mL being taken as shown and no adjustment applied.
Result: 250 mL
